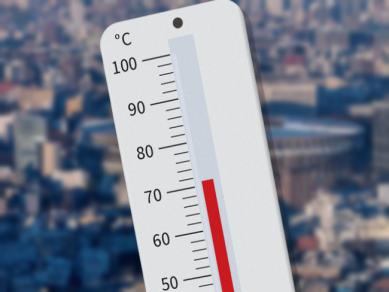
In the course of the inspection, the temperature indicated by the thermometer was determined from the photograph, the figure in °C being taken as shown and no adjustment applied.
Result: 71 °C
